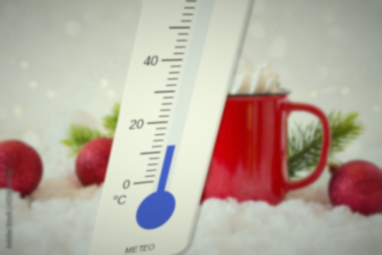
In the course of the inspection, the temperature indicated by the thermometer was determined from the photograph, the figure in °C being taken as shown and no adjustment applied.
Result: 12 °C
